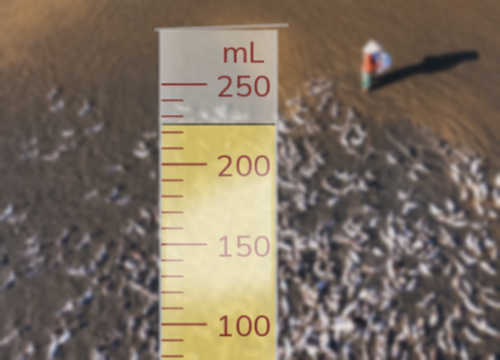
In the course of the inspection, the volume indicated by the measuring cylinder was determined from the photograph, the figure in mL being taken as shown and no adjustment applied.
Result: 225 mL
